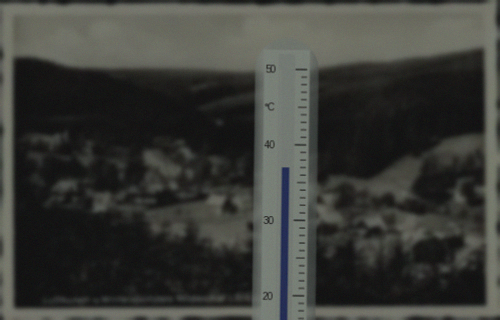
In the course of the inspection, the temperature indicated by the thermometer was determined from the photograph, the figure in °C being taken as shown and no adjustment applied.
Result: 37 °C
